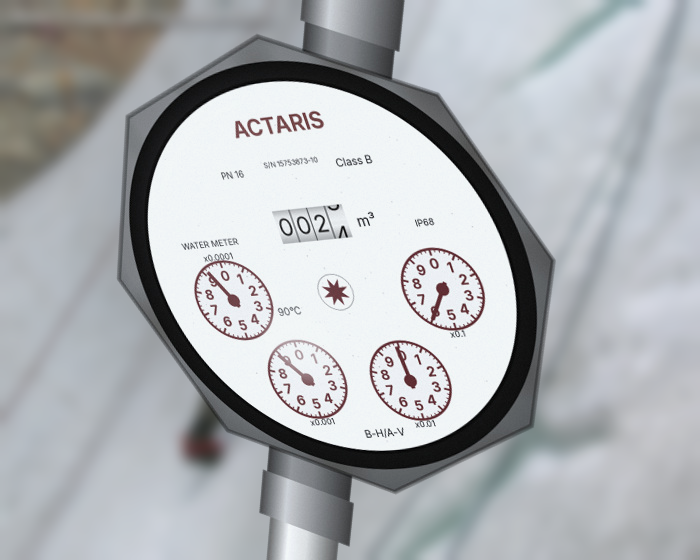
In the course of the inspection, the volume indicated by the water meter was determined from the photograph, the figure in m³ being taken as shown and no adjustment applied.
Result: 23.5989 m³
